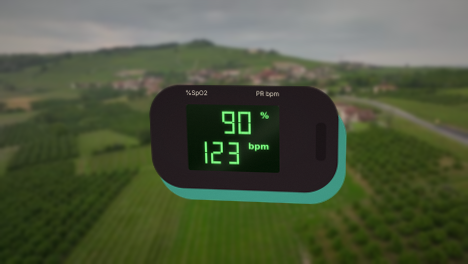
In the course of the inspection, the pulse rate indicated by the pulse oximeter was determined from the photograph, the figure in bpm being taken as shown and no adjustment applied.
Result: 123 bpm
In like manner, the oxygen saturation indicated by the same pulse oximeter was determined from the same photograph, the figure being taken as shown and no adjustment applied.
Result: 90 %
